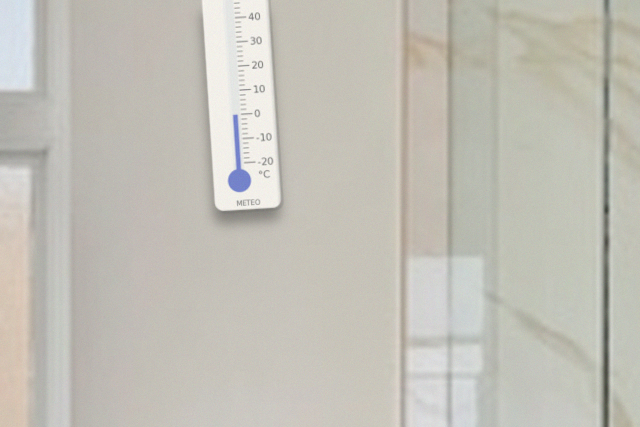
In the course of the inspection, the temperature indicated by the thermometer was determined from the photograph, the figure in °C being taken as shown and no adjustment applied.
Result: 0 °C
